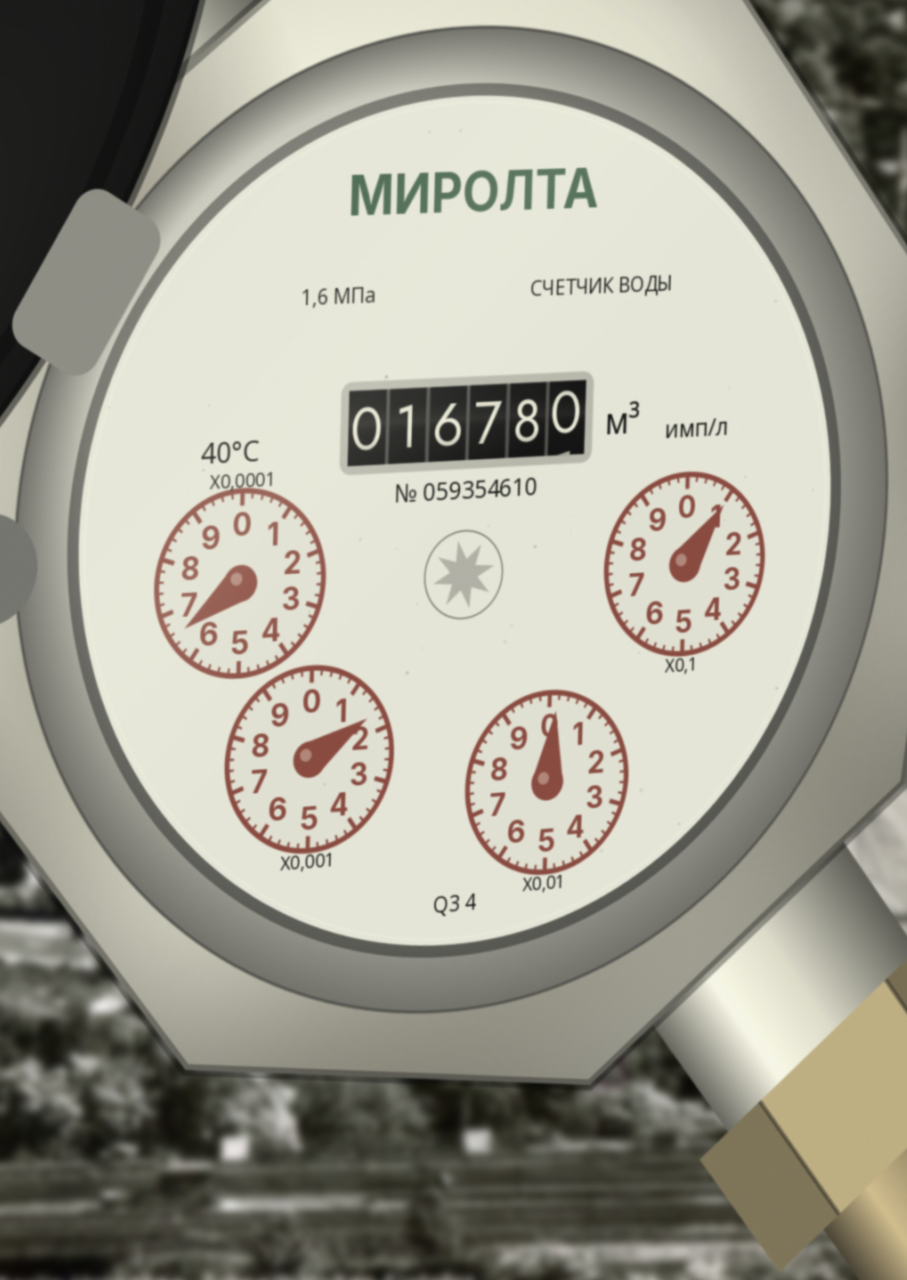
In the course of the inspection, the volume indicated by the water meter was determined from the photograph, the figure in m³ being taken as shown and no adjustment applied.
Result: 16780.1016 m³
